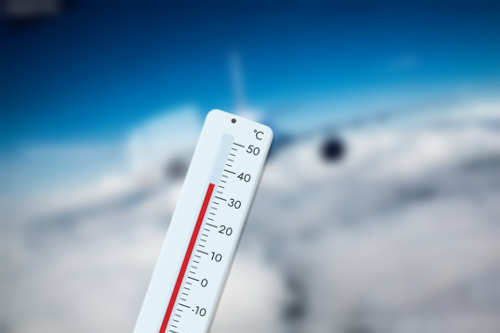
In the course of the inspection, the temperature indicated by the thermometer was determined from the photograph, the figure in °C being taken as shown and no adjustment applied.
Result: 34 °C
